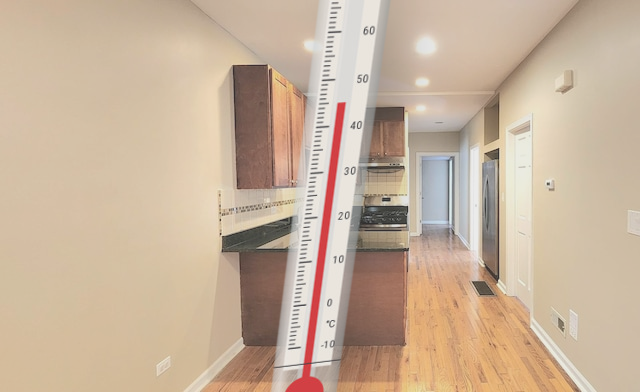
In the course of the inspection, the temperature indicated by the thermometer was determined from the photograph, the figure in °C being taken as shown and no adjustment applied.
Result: 45 °C
